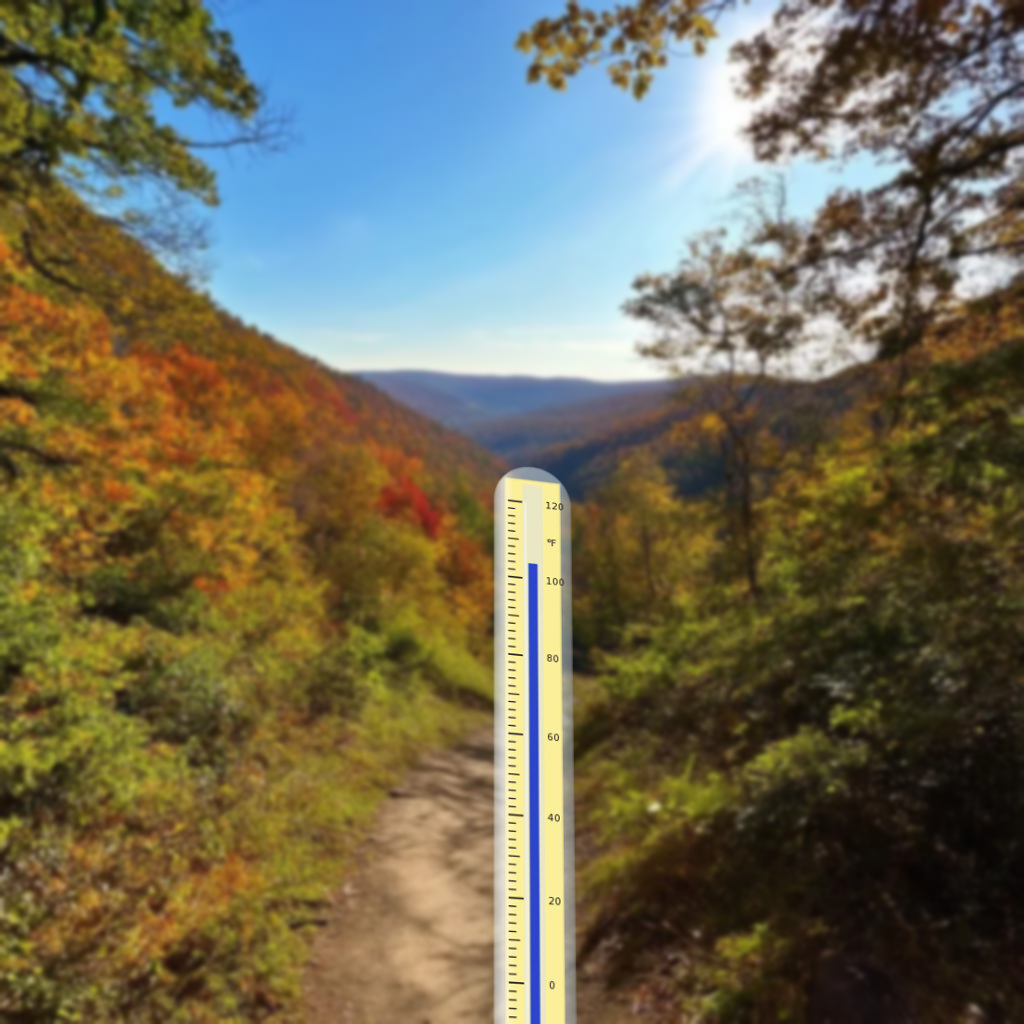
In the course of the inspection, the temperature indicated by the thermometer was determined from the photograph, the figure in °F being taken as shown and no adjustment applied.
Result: 104 °F
